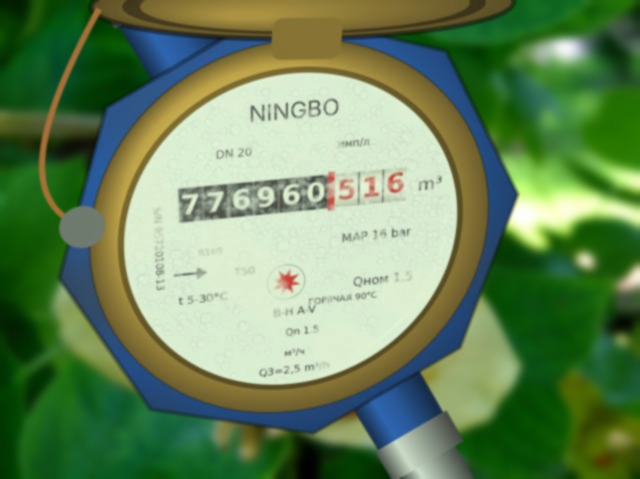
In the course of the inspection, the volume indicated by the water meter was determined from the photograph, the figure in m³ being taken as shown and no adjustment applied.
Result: 776960.516 m³
